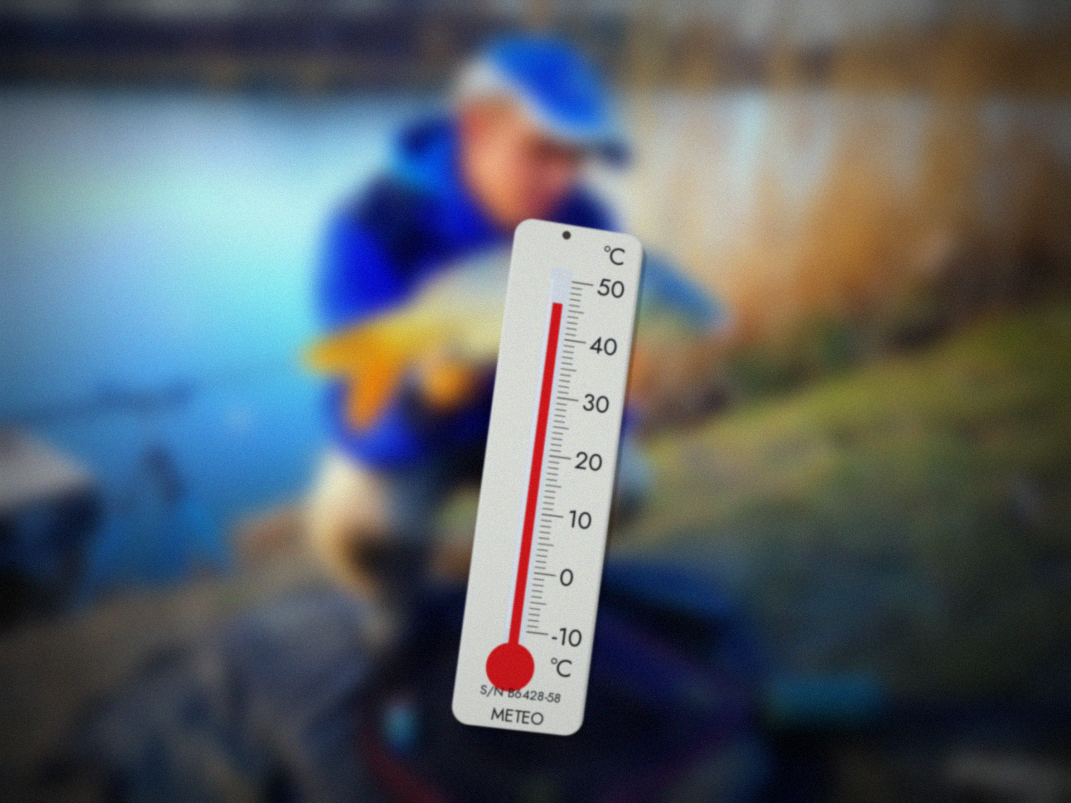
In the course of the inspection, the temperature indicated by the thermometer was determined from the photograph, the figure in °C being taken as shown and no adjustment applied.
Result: 46 °C
